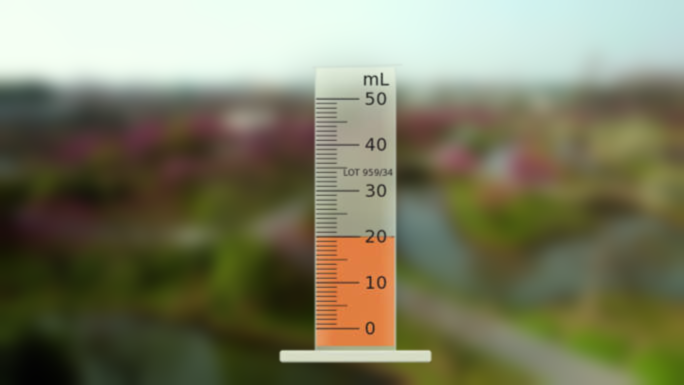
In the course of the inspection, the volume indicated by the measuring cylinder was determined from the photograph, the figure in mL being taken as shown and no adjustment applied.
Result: 20 mL
